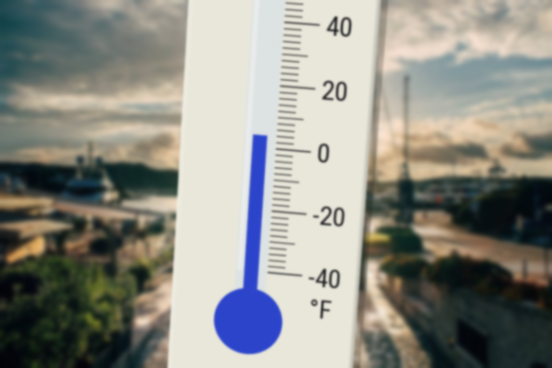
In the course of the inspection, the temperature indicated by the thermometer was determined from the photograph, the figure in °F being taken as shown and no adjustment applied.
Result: 4 °F
